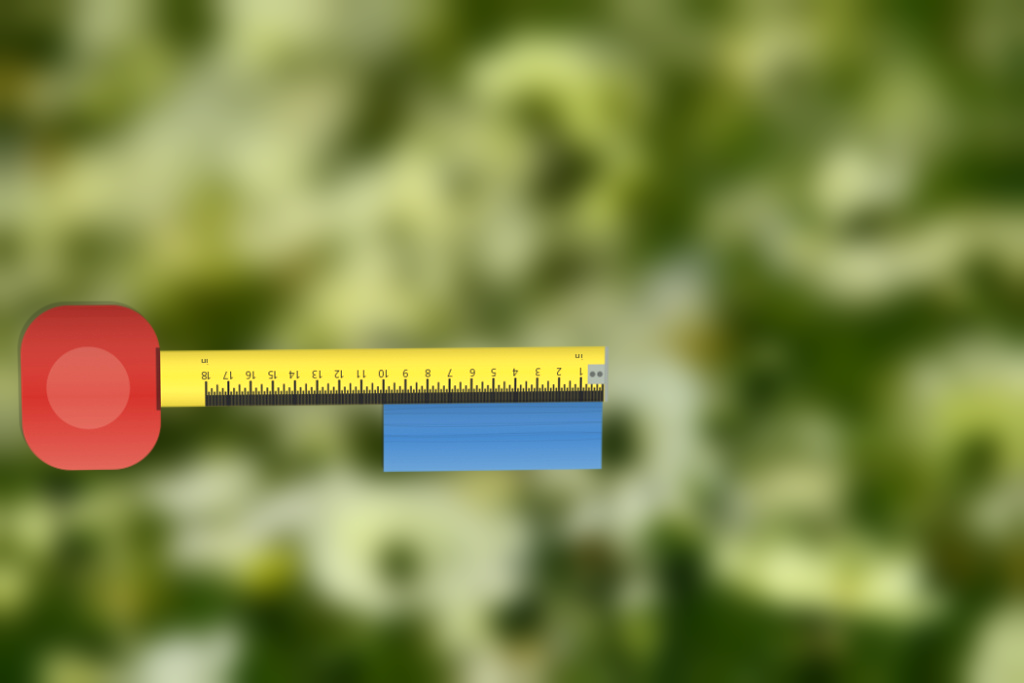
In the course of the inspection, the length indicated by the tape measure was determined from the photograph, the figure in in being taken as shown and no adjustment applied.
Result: 10 in
